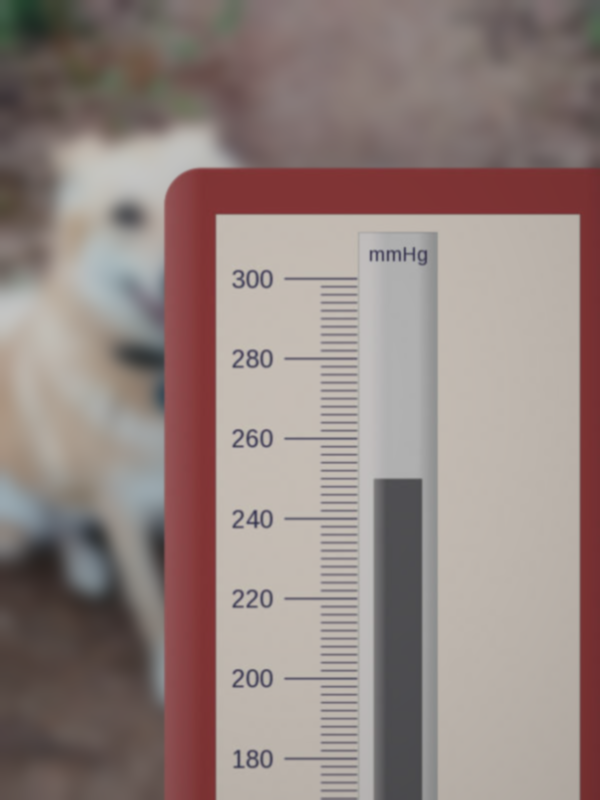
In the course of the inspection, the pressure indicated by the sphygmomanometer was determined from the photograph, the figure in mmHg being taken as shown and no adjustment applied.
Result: 250 mmHg
